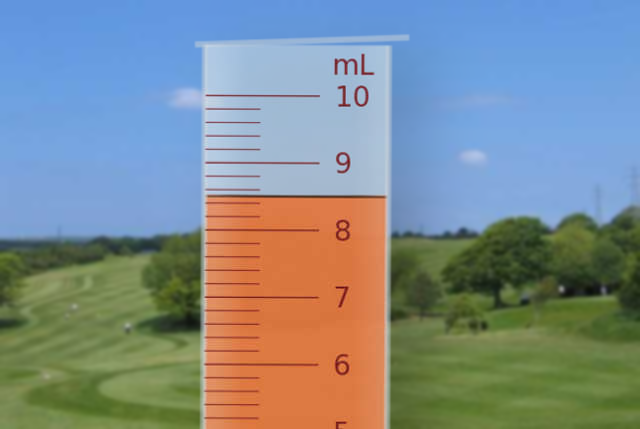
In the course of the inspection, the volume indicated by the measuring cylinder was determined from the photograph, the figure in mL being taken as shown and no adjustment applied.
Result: 8.5 mL
